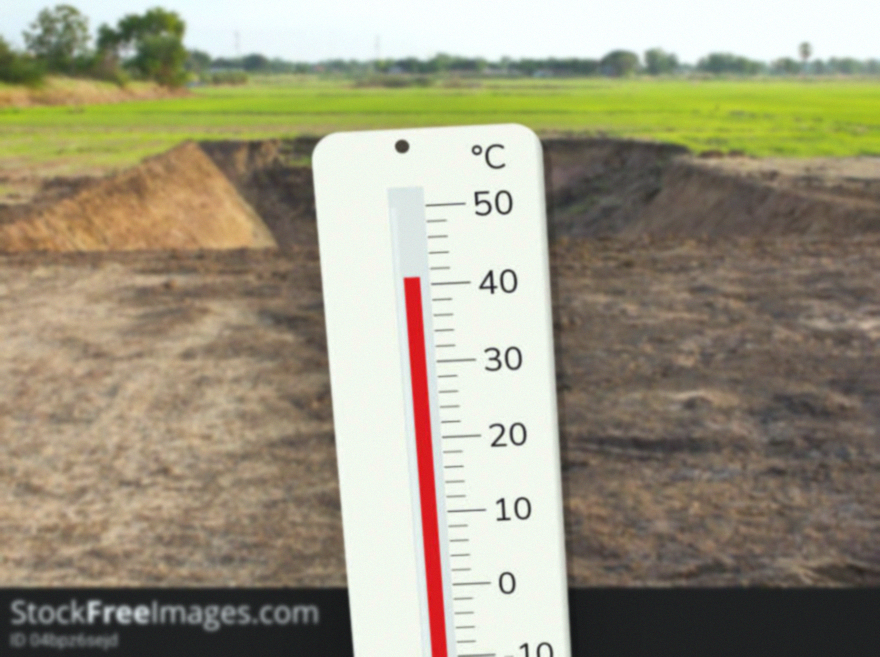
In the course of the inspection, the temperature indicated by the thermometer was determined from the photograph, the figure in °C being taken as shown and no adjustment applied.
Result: 41 °C
